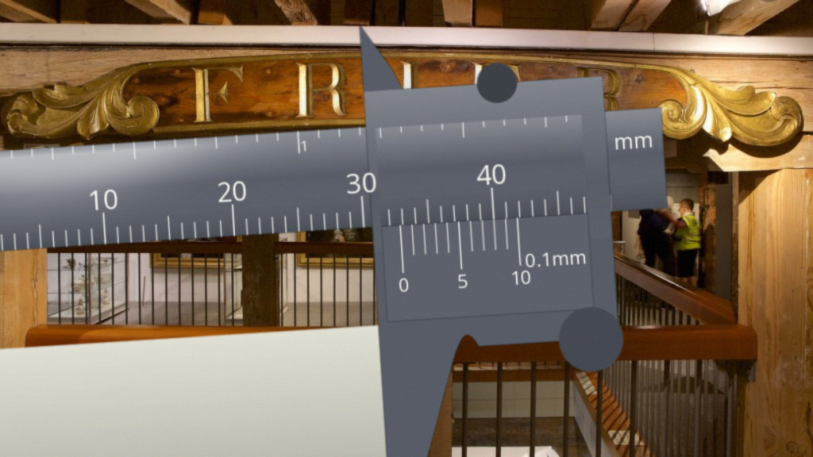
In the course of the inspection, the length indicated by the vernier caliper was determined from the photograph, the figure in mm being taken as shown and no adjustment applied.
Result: 32.8 mm
